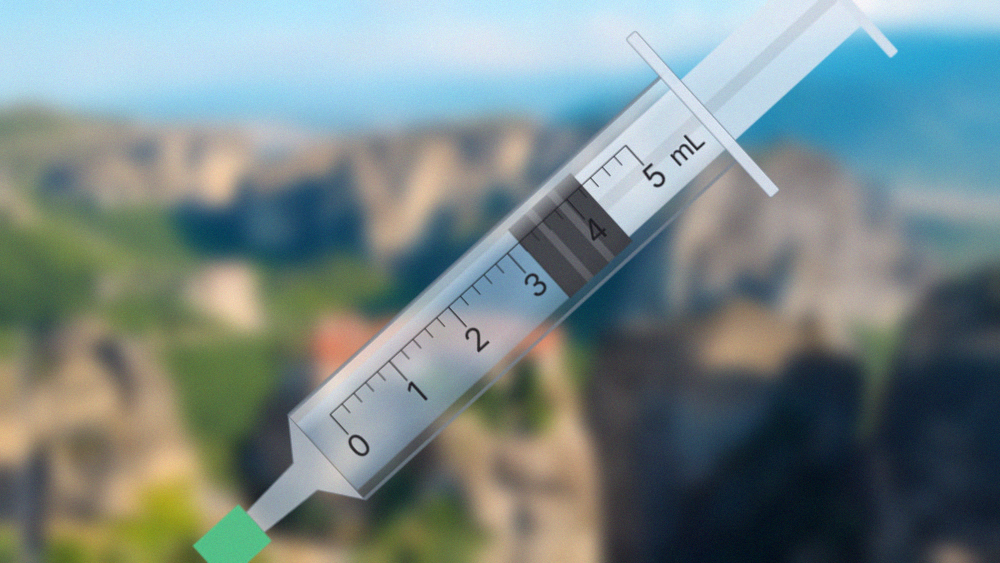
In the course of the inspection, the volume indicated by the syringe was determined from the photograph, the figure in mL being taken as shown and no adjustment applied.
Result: 3.2 mL
